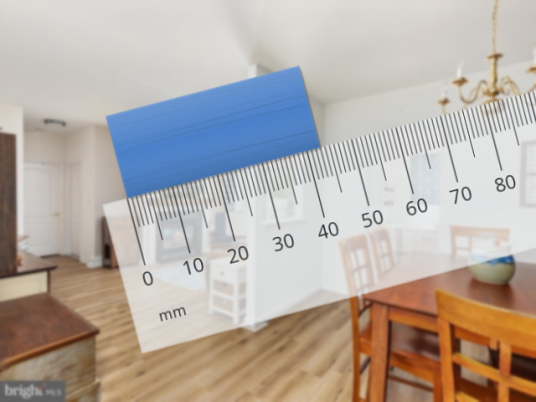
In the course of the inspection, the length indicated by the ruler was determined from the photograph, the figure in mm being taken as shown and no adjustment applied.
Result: 43 mm
